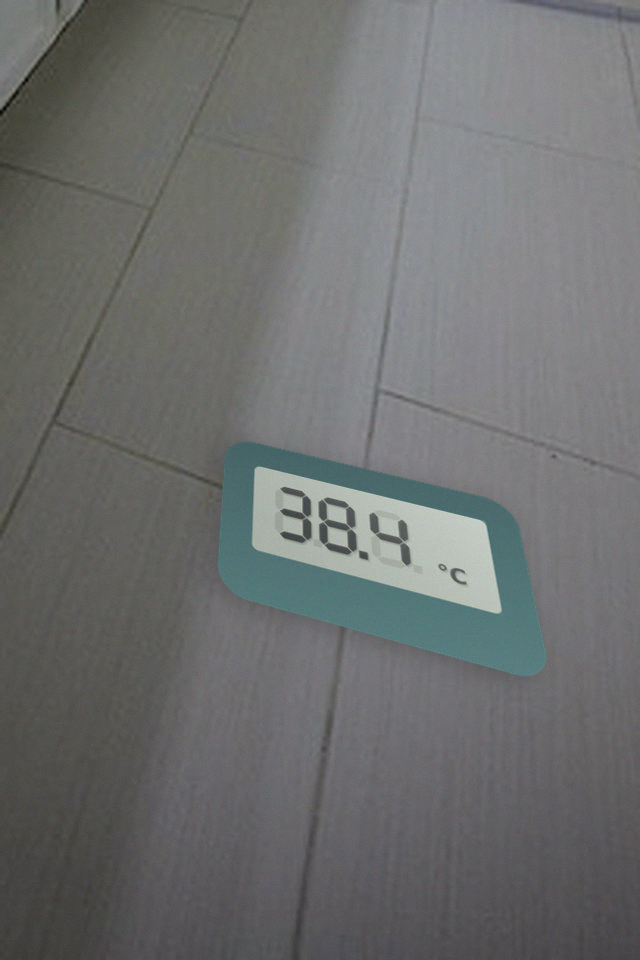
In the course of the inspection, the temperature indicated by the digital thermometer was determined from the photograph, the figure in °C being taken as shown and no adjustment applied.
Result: 38.4 °C
